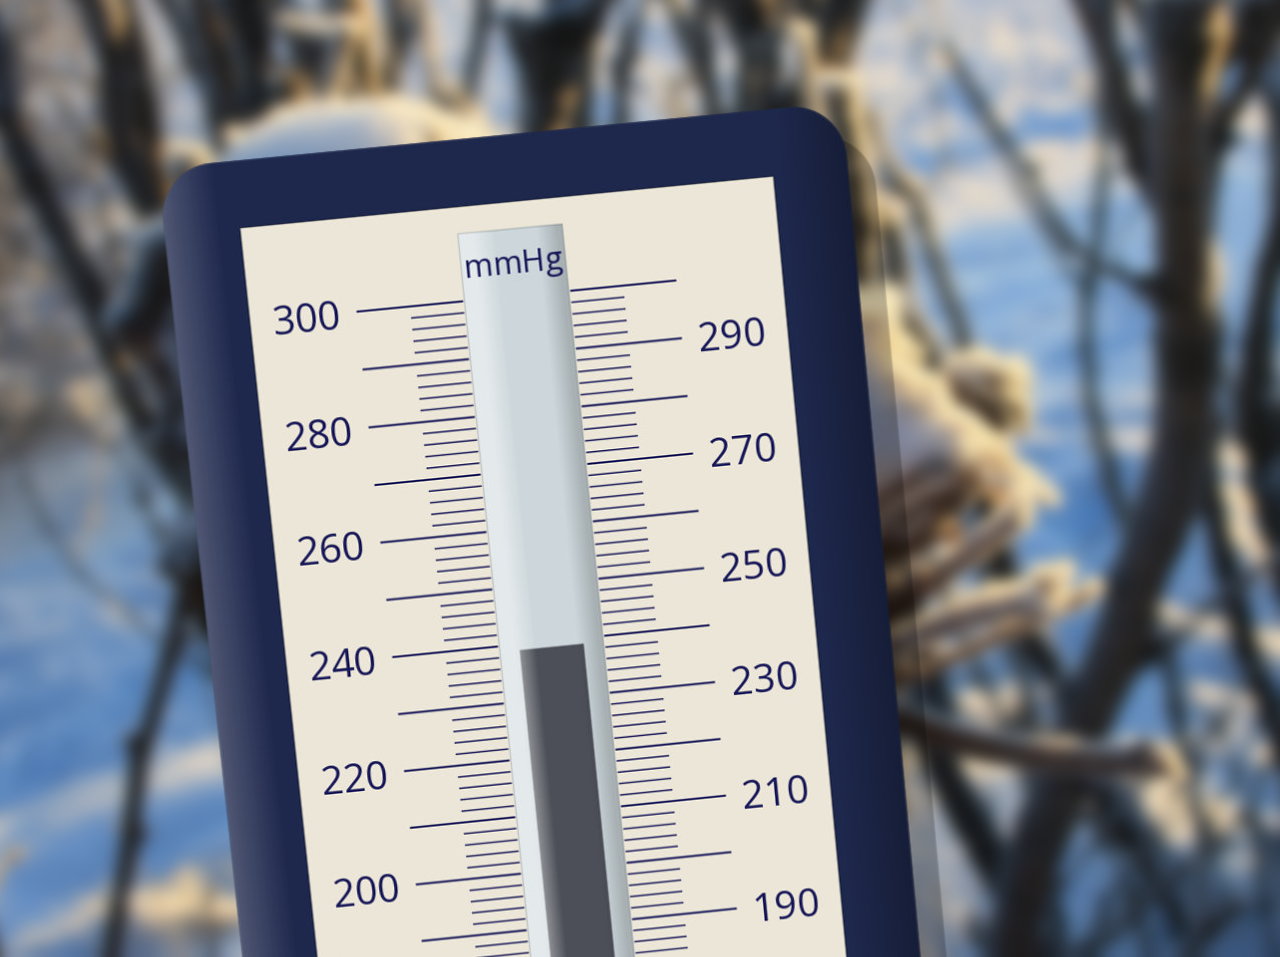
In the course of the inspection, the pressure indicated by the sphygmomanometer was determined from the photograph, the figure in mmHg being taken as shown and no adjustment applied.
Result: 239 mmHg
